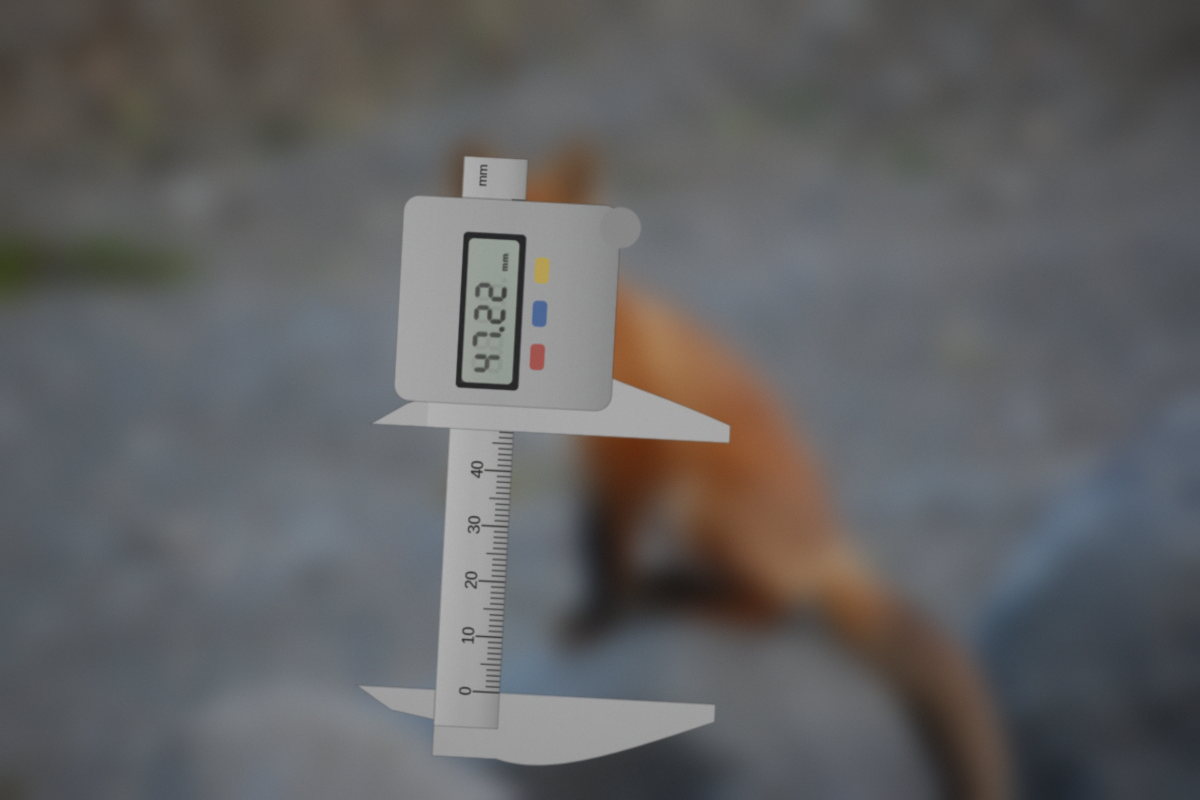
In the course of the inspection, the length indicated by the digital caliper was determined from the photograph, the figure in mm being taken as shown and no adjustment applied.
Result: 47.22 mm
